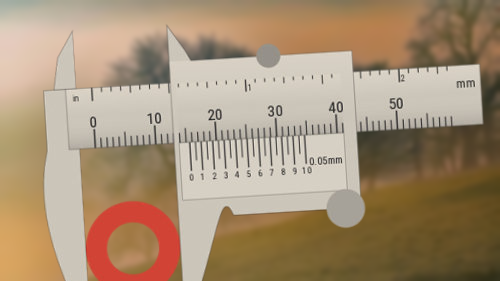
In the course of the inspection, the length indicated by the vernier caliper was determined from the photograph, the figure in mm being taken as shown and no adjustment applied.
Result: 15.6 mm
